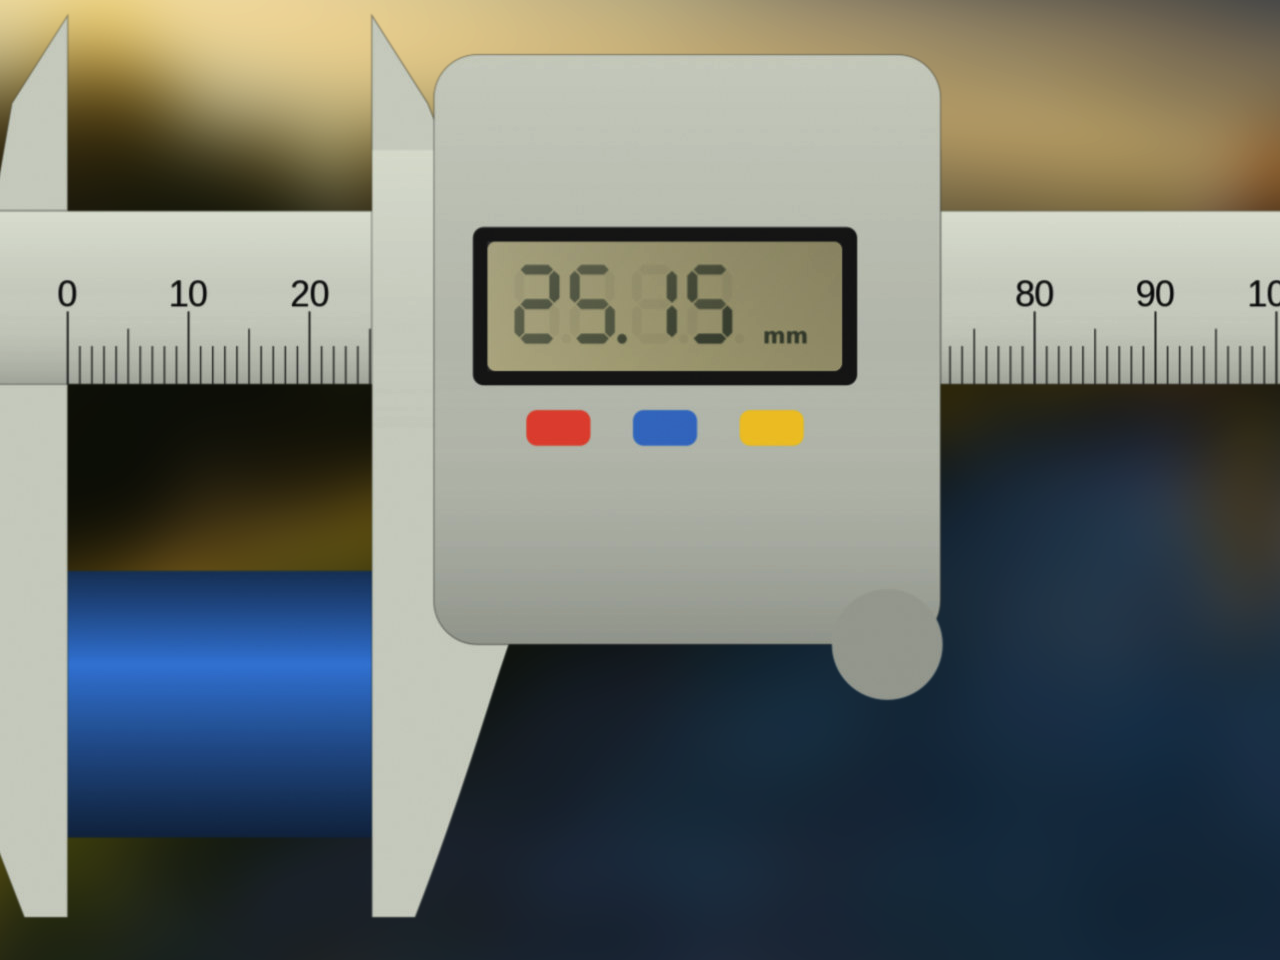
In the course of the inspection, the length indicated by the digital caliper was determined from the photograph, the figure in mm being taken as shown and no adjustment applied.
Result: 25.15 mm
